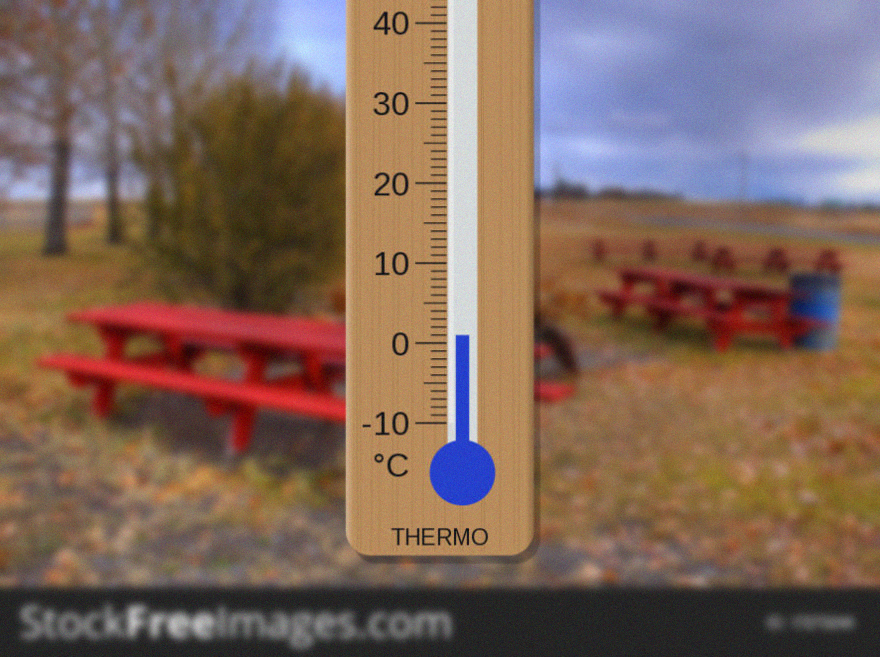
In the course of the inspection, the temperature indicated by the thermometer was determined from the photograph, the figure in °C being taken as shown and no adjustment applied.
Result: 1 °C
